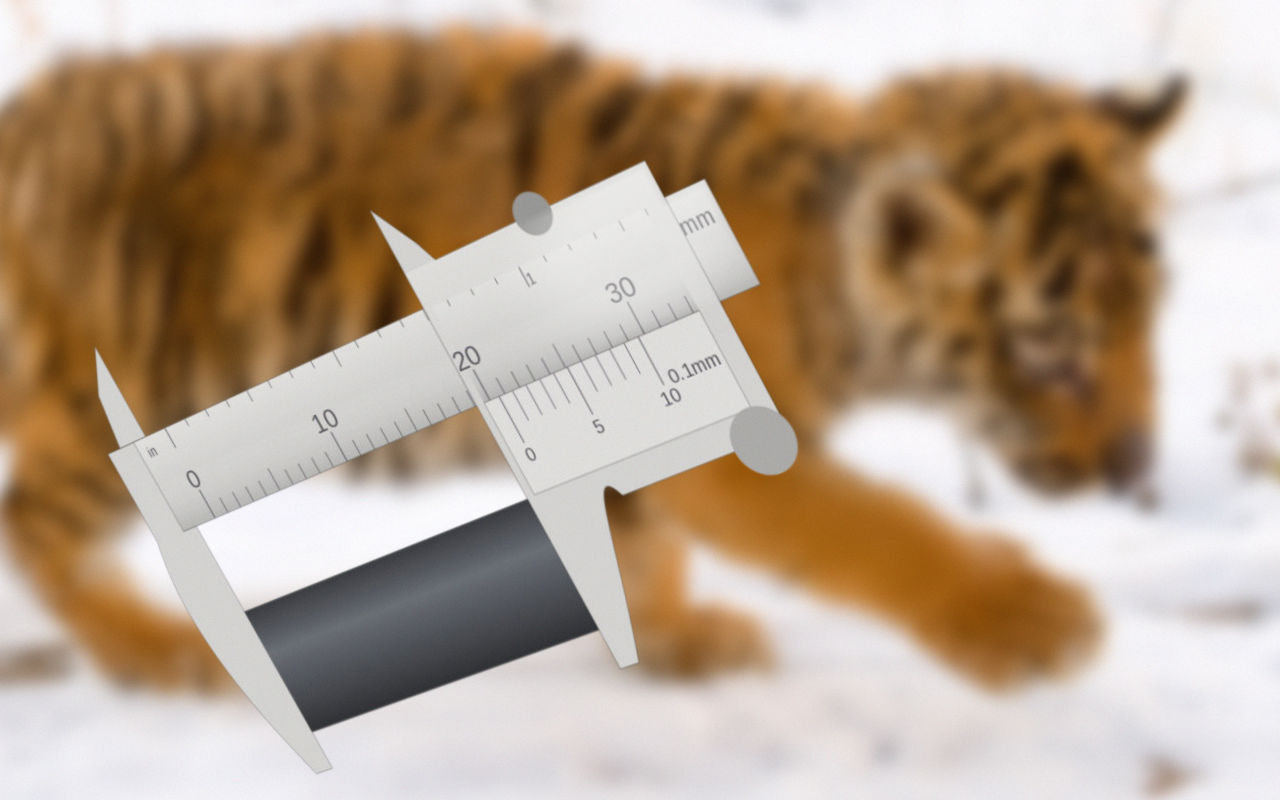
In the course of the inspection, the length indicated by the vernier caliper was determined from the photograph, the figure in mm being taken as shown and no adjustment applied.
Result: 20.6 mm
